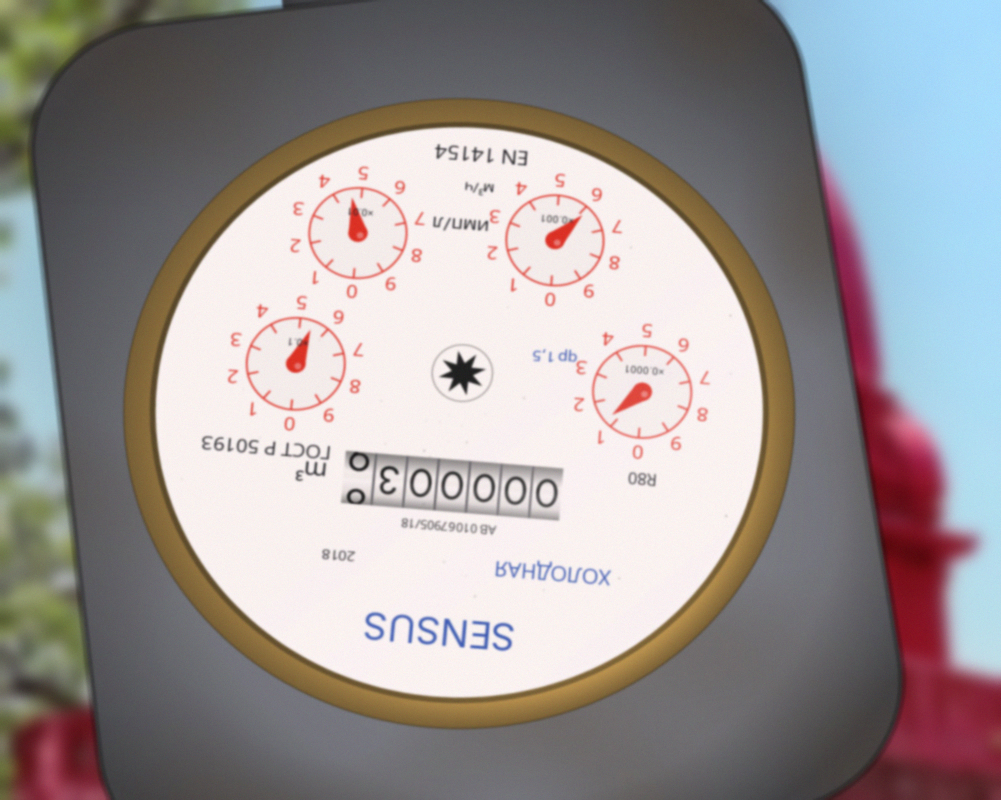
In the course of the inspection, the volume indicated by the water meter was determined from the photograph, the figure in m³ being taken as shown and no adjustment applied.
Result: 38.5461 m³
